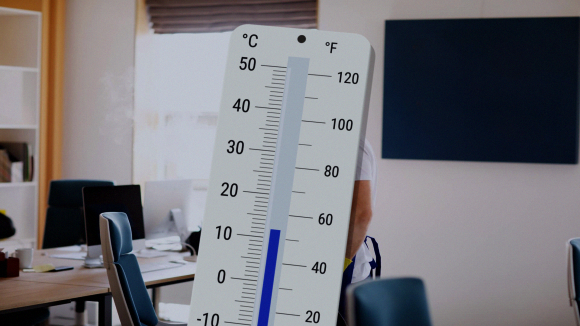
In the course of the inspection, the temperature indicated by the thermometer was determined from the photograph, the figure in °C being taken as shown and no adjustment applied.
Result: 12 °C
